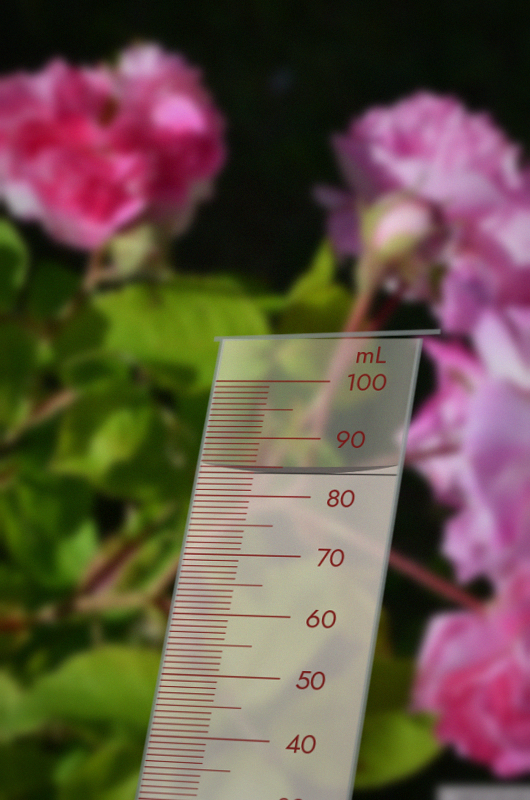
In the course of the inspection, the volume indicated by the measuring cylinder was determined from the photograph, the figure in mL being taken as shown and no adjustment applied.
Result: 84 mL
